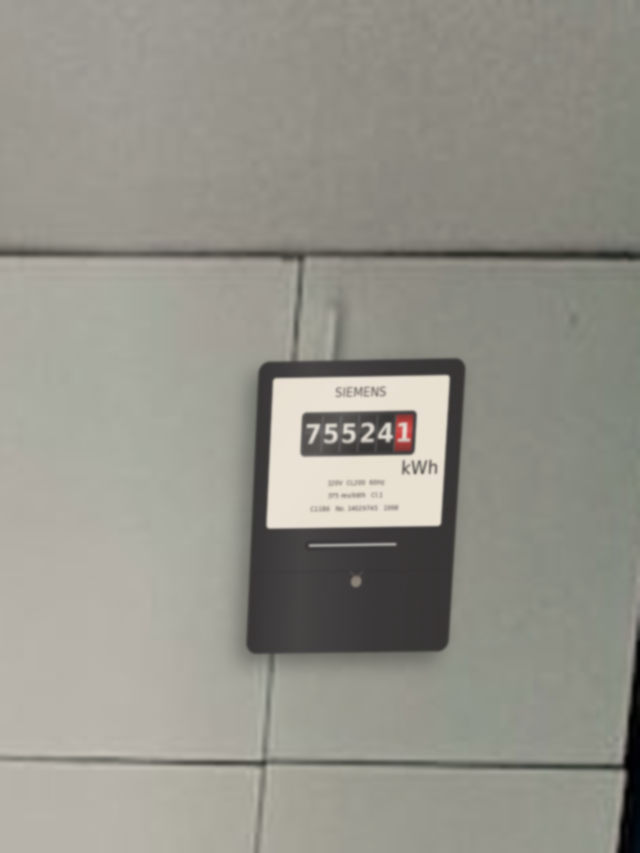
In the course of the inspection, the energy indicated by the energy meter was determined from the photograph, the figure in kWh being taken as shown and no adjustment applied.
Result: 75524.1 kWh
